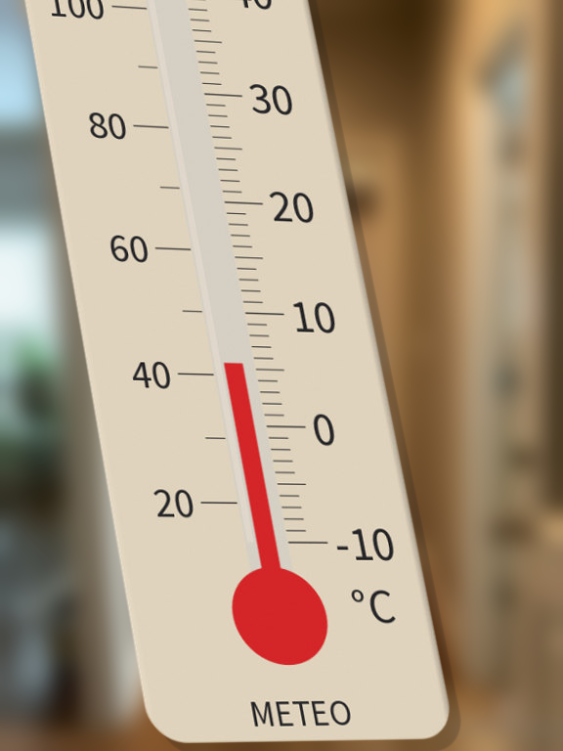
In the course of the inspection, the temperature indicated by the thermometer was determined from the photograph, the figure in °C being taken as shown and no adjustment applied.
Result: 5.5 °C
